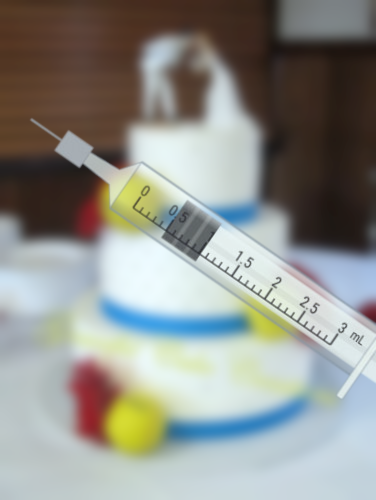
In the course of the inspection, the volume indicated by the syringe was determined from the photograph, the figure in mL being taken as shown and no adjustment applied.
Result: 0.5 mL
